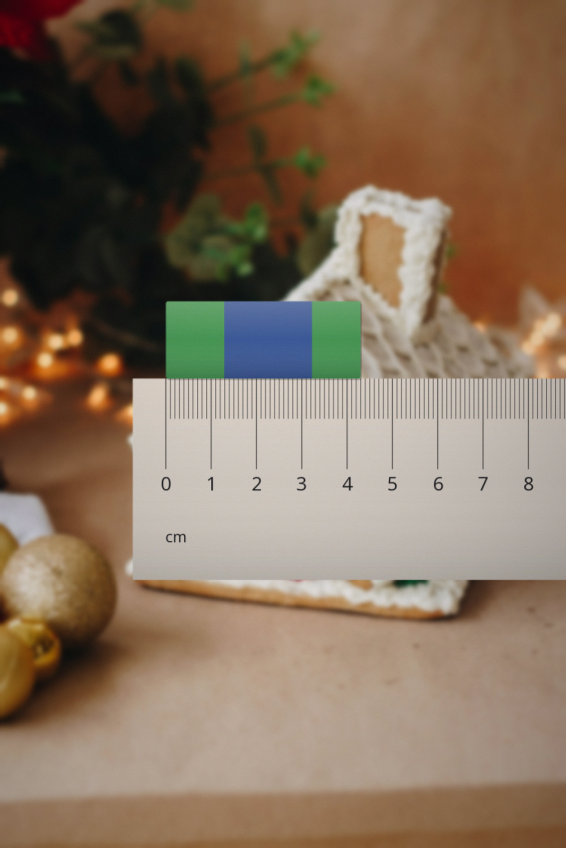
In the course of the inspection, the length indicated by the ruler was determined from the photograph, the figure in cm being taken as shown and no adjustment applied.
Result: 4.3 cm
